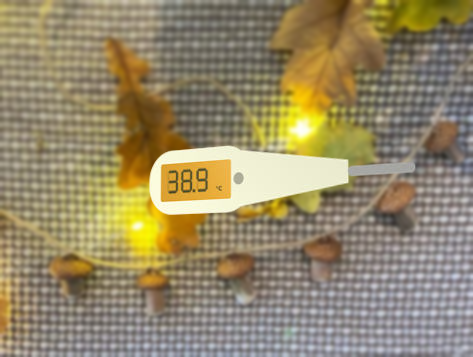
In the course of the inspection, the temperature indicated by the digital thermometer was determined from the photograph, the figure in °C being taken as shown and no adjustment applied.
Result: 38.9 °C
